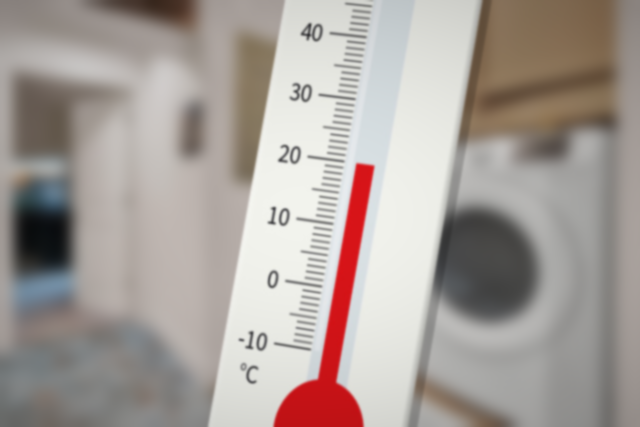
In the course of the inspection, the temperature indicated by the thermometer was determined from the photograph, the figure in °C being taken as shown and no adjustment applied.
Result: 20 °C
